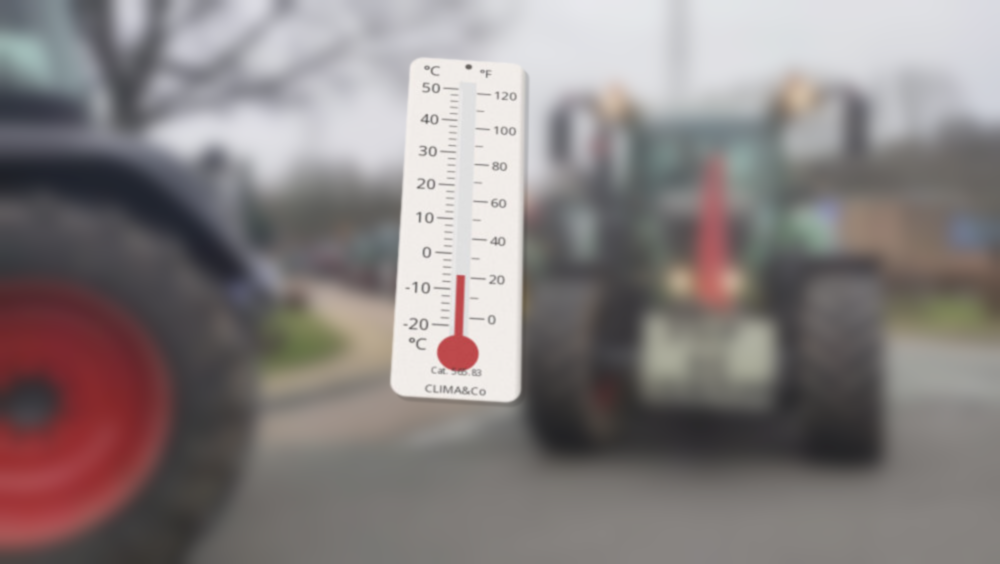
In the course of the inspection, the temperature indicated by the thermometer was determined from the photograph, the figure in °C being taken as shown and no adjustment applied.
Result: -6 °C
